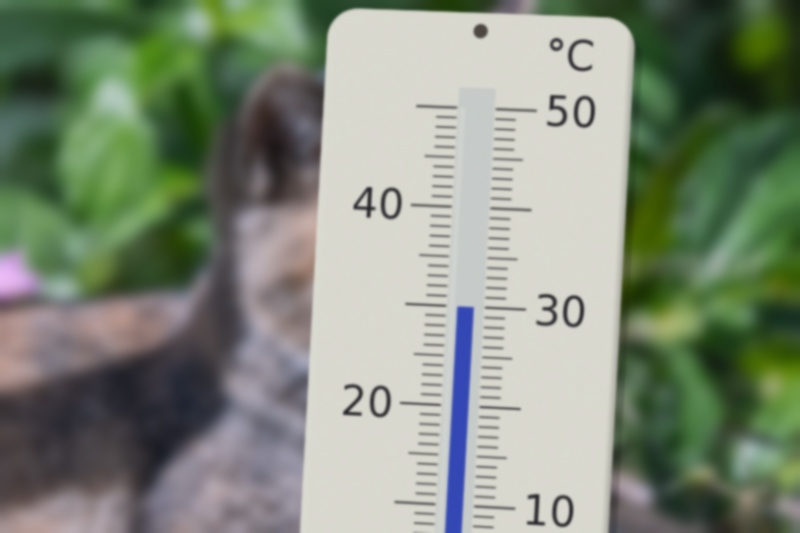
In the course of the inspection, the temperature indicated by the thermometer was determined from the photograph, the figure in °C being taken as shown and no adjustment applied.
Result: 30 °C
